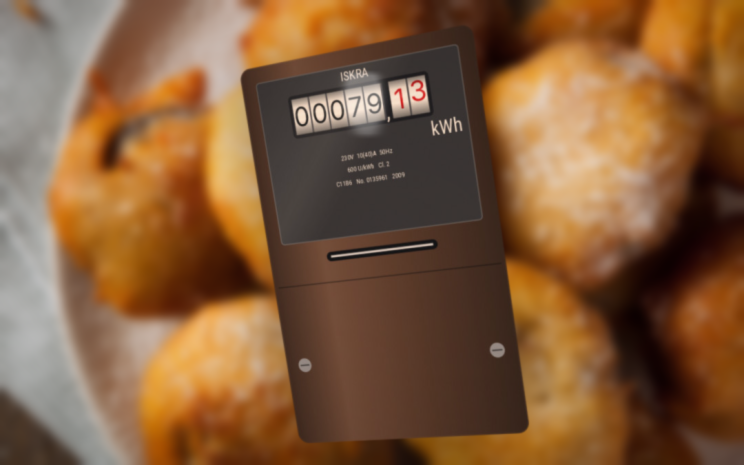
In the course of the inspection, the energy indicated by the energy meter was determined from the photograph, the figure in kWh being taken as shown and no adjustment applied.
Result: 79.13 kWh
